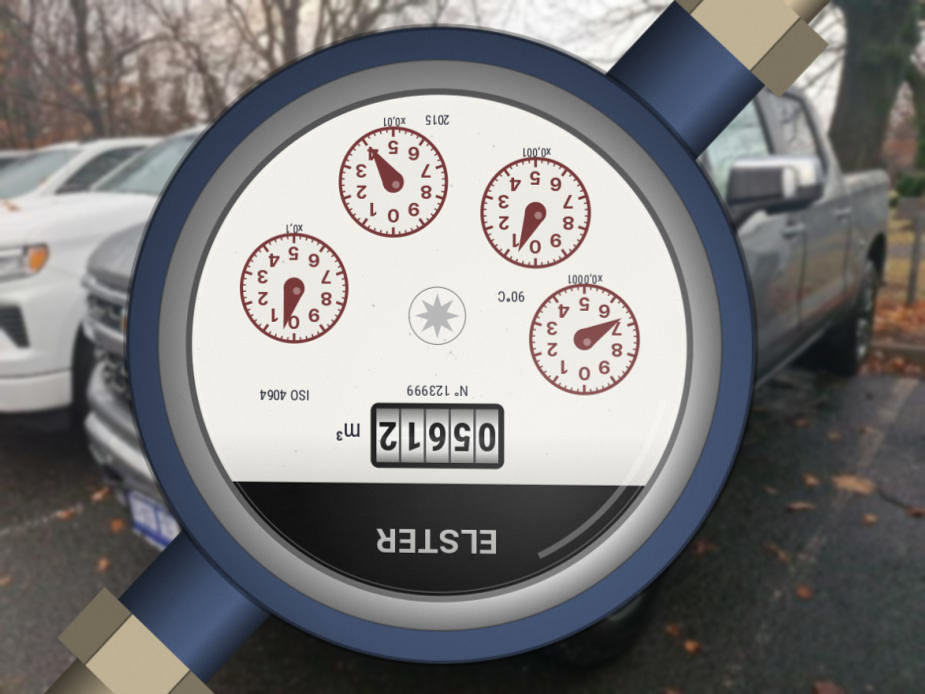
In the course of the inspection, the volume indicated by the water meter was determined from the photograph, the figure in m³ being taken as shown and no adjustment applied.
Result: 5612.0406 m³
